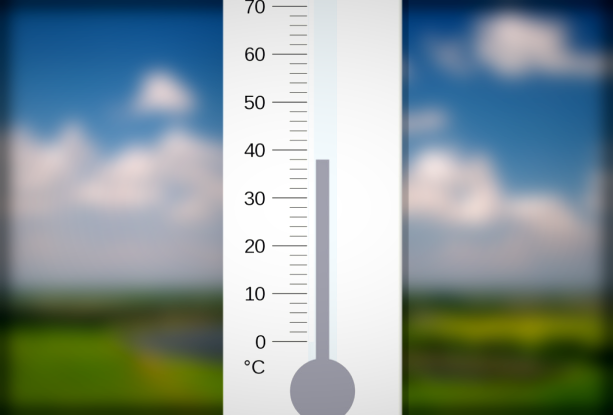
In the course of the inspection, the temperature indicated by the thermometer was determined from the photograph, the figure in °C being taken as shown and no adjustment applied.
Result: 38 °C
